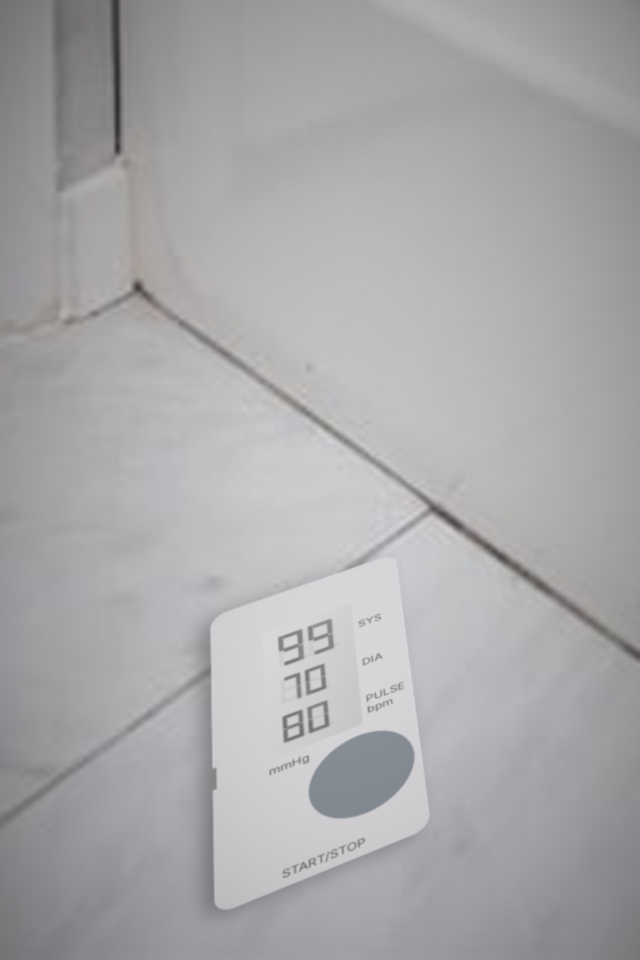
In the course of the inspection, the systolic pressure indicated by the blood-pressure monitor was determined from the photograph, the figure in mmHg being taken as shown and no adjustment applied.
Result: 99 mmHg
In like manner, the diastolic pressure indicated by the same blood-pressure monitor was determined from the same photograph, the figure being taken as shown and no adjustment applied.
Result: 70 mmHg
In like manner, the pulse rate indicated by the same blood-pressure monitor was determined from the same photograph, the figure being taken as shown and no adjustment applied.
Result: 80 bpm
